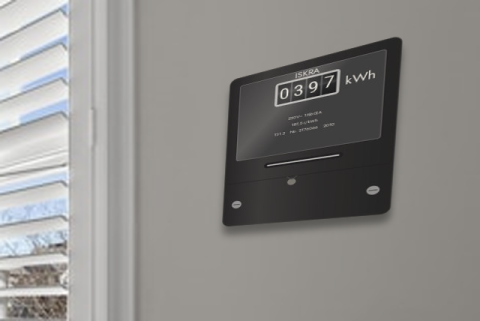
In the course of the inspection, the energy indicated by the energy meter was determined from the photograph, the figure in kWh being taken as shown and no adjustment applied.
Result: 397 kWh
